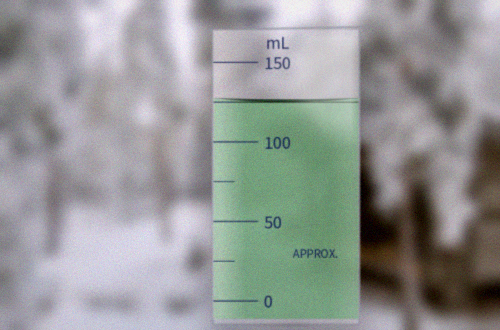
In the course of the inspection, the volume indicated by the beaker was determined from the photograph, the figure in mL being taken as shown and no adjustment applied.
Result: 125 mL
